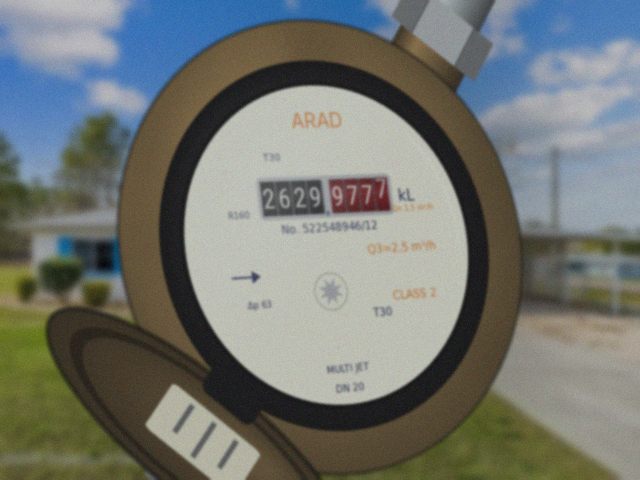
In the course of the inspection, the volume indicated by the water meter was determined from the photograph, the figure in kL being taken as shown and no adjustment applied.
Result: 2629.9777 kL
